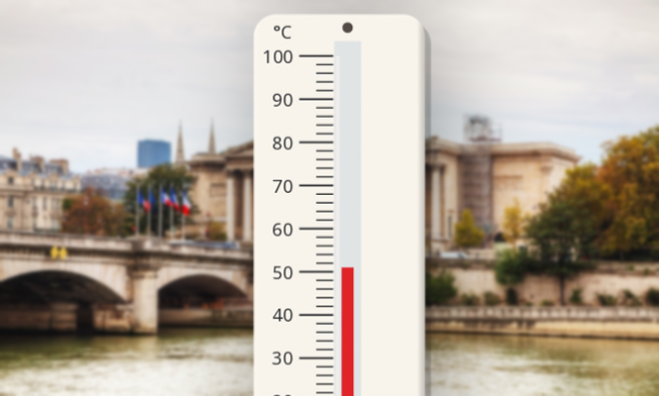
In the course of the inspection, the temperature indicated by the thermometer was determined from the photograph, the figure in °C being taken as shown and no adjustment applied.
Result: 51 °C
